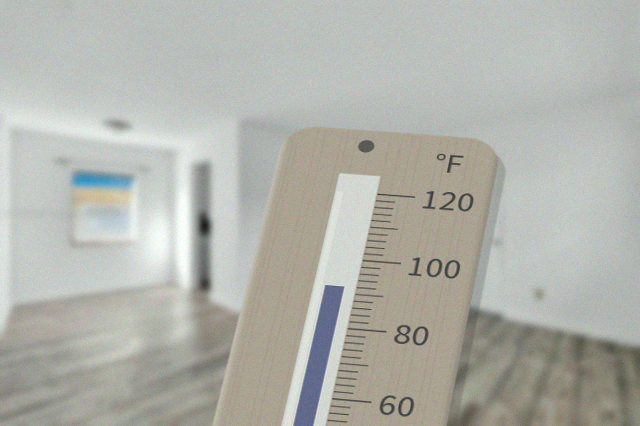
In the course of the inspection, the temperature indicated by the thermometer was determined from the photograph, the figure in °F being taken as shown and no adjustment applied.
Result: 92 °F
